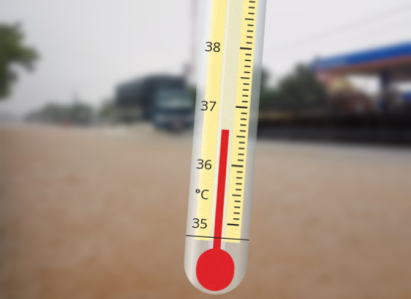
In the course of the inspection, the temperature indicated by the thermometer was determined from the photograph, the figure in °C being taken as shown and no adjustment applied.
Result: 36.6 °C
